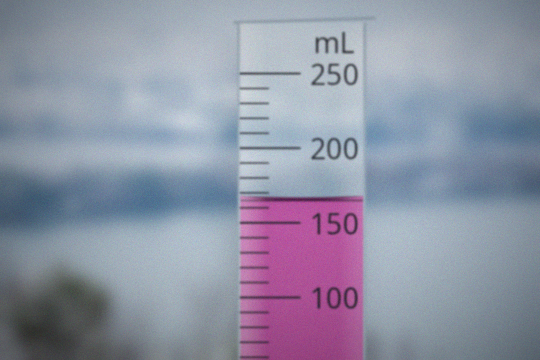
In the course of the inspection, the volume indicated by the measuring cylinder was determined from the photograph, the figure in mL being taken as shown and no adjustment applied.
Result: 165 mL
